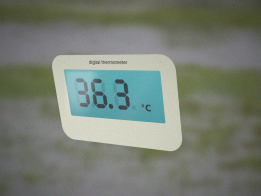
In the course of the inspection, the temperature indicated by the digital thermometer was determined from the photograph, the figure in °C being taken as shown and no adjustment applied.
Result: 36.3 °C
